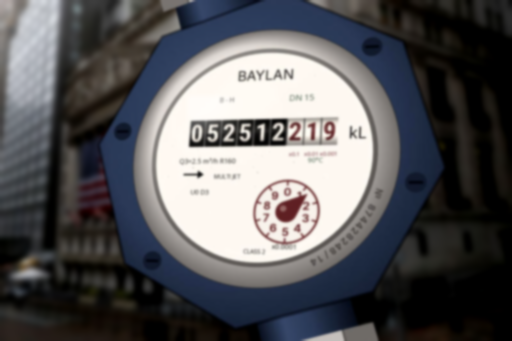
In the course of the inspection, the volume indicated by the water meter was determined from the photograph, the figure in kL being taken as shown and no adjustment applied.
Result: 52512.2191 kL
